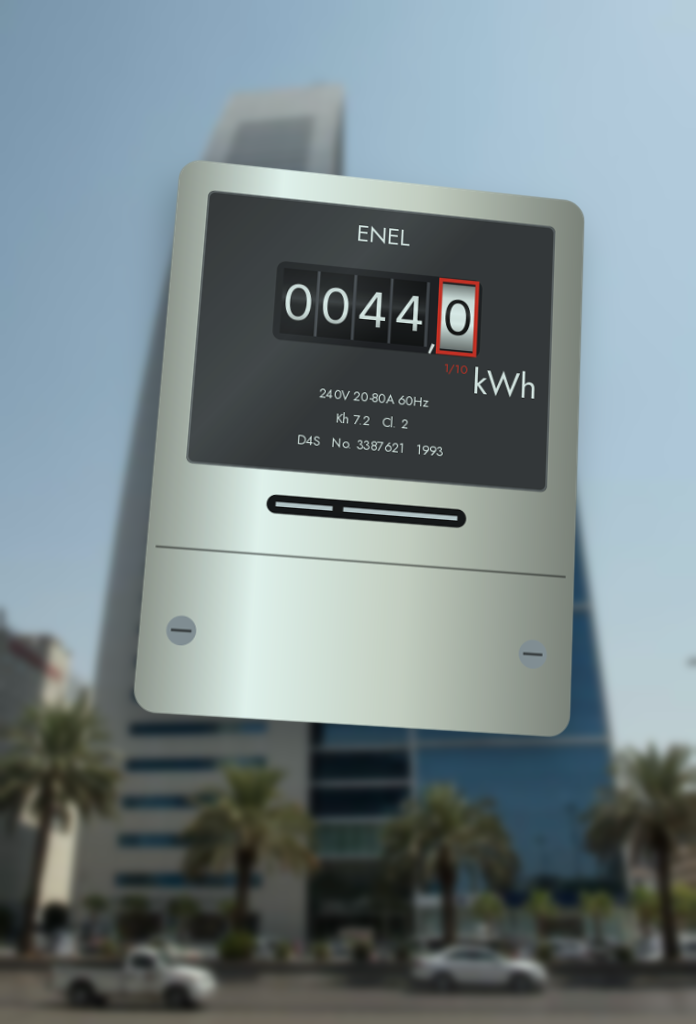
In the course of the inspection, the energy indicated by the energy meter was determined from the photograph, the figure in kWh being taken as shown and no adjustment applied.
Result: 44.0 kWh
